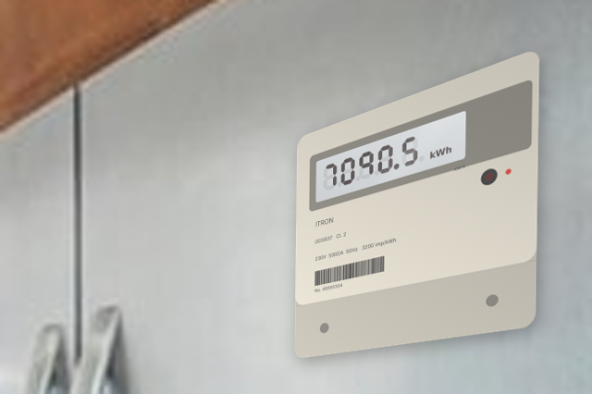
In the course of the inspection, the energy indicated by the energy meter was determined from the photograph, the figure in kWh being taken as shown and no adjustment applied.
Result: 7090.5 kWh
